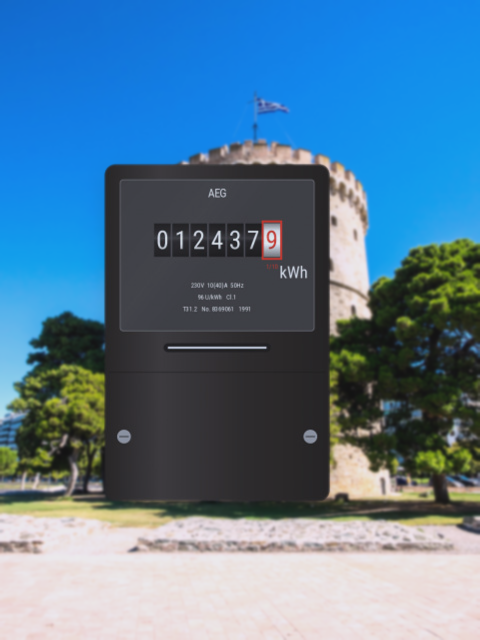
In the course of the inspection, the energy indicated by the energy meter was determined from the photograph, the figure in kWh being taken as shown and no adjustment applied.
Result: 12437.9 kWh
